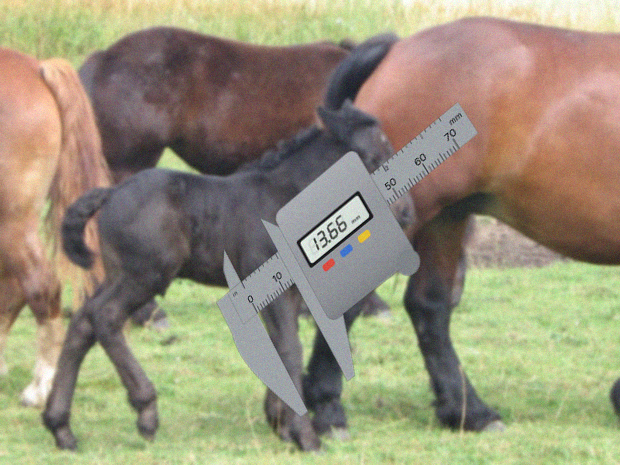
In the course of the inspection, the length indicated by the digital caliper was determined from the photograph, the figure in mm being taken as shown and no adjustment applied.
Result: 13.66 mm
